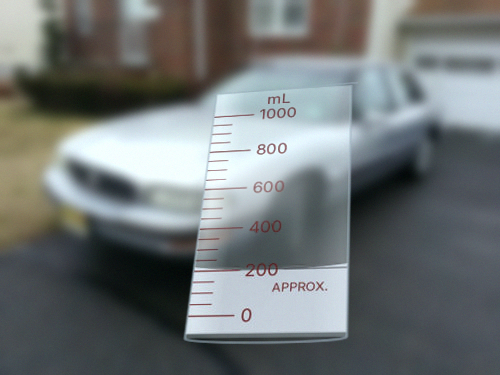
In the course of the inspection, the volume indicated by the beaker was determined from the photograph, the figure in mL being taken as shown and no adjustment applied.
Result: 200 mL
